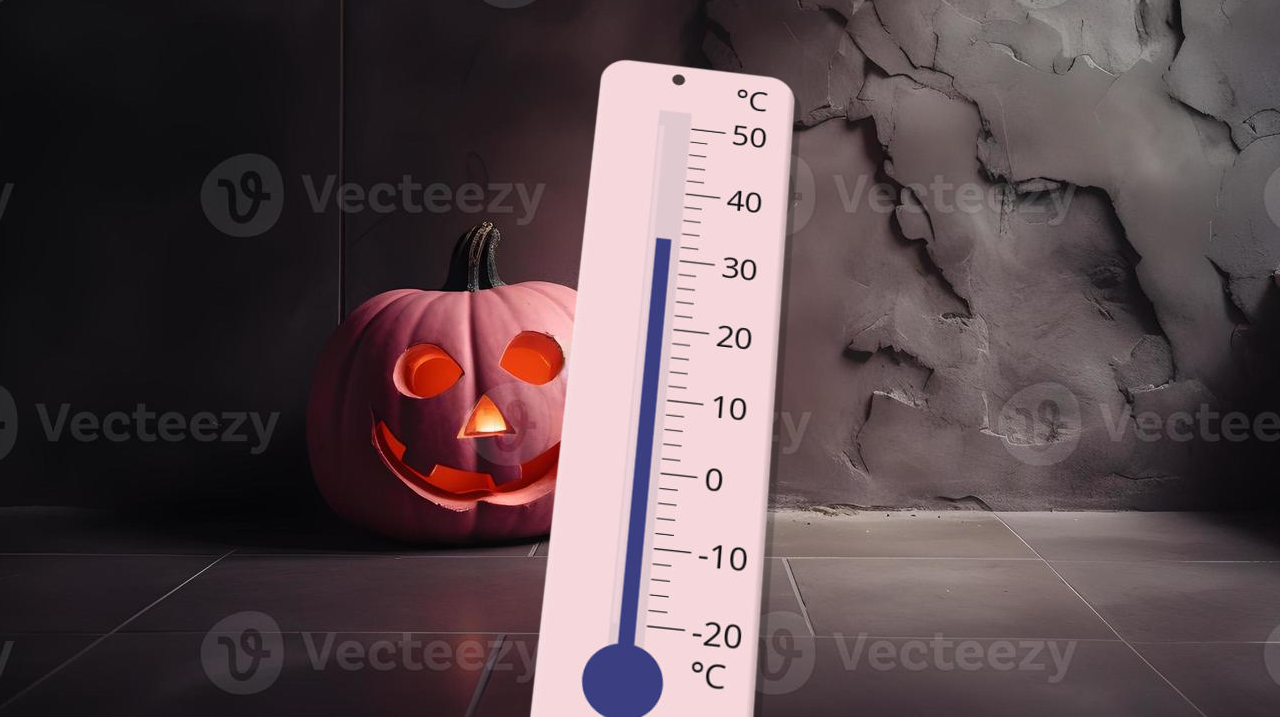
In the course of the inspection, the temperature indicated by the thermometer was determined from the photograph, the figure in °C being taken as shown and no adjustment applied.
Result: 33 °C
